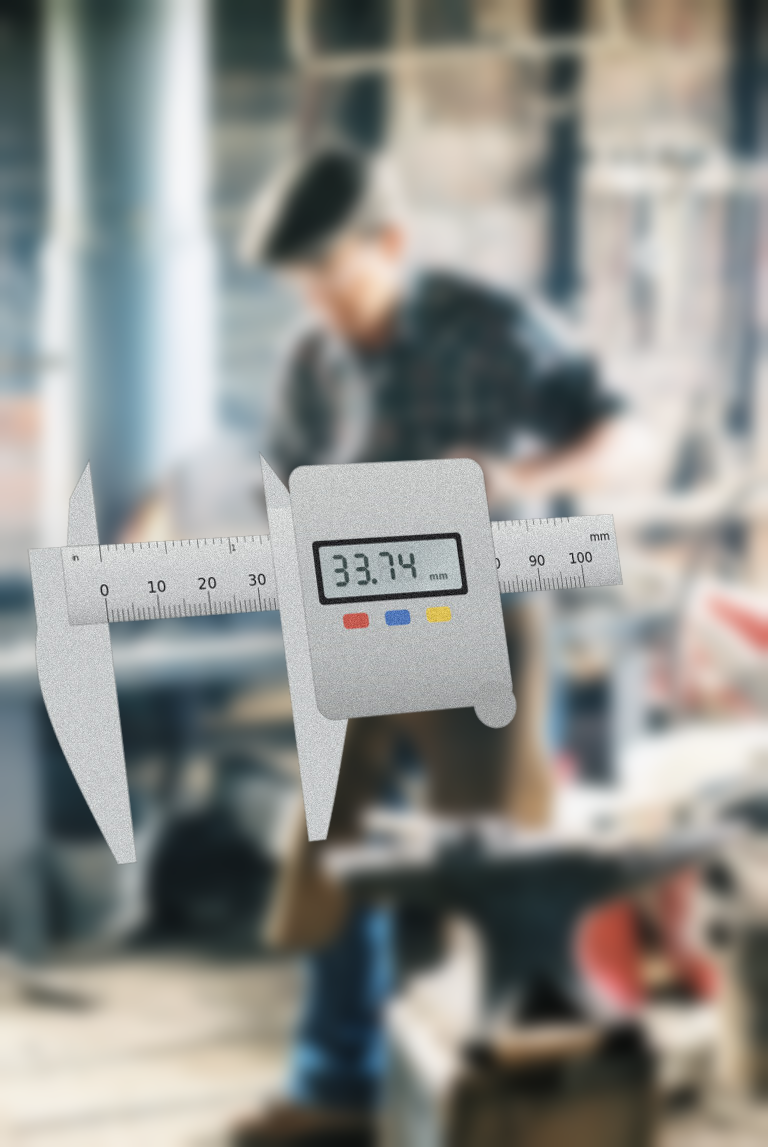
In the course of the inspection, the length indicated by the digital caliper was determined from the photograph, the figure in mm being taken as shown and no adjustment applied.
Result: 33.74 mm
